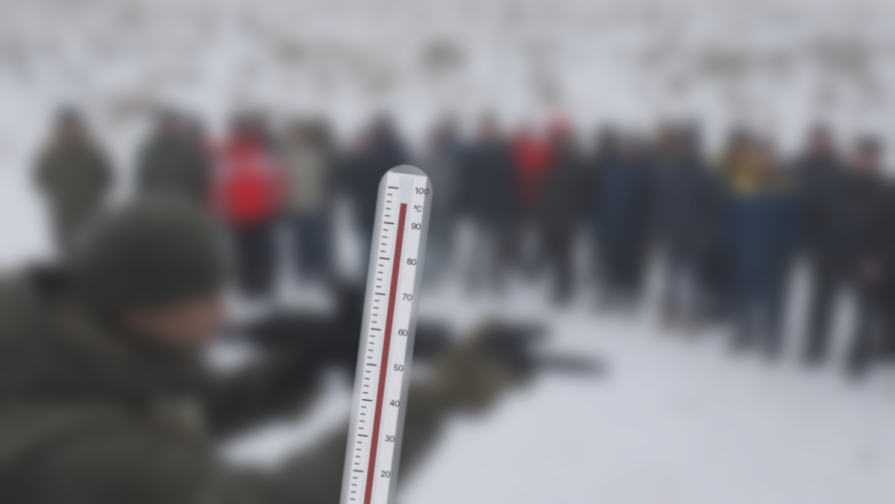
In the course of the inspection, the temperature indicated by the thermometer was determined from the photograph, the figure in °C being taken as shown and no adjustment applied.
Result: 96 °C
